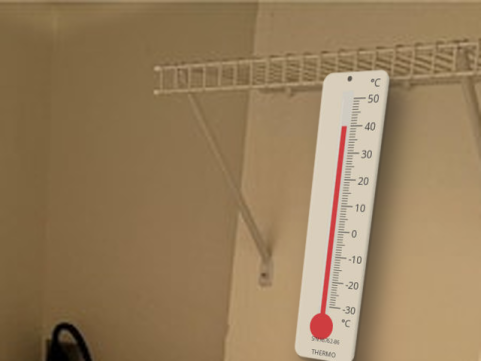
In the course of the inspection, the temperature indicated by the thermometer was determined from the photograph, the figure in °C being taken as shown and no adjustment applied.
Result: 40 °C
